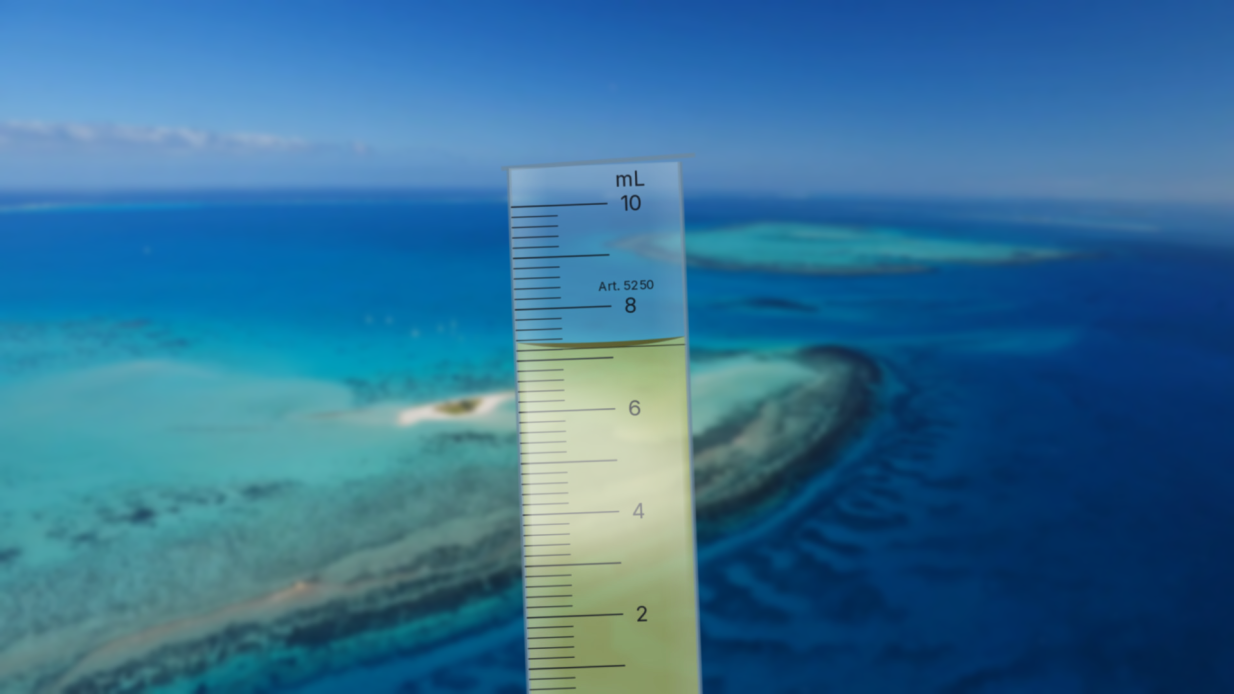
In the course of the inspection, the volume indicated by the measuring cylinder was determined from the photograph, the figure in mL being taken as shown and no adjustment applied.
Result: 7.2 mL
